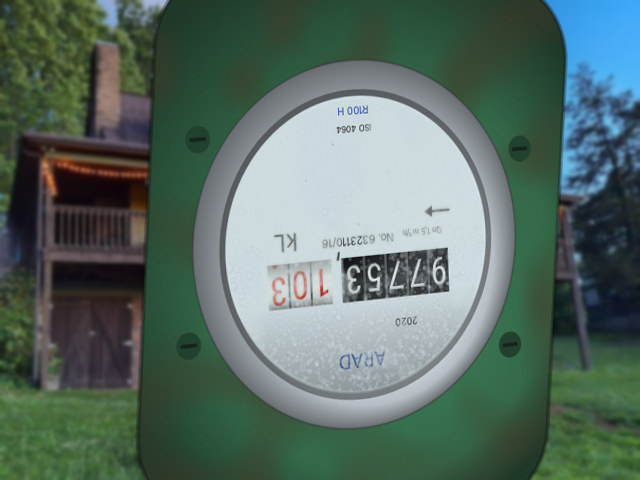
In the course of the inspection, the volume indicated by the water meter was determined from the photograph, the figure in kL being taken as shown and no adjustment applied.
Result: 97753.103 kL
